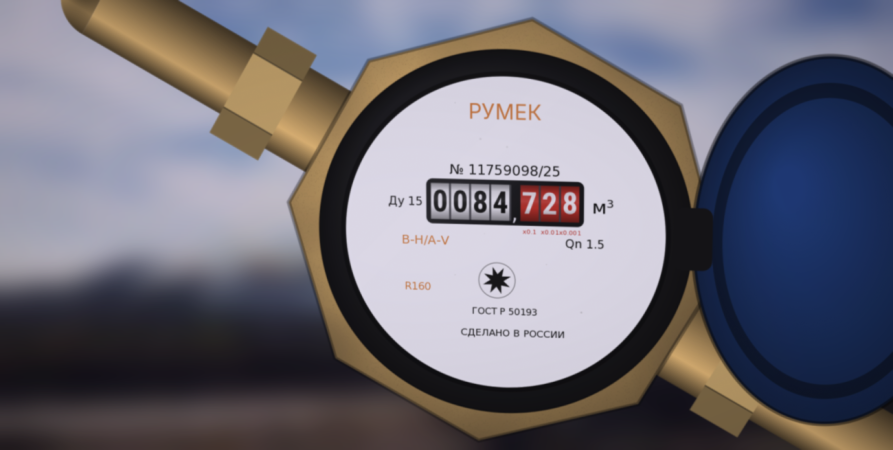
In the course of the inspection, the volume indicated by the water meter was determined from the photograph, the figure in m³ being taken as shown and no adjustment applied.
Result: 84.728 m³
